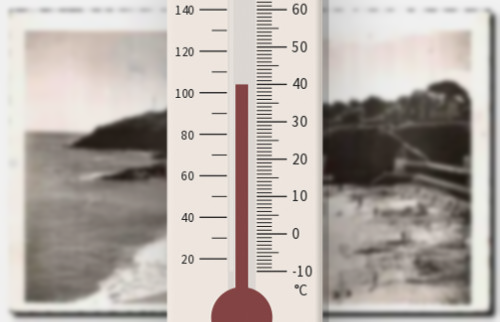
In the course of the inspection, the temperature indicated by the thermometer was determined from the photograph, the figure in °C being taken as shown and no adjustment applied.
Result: 40 °C
